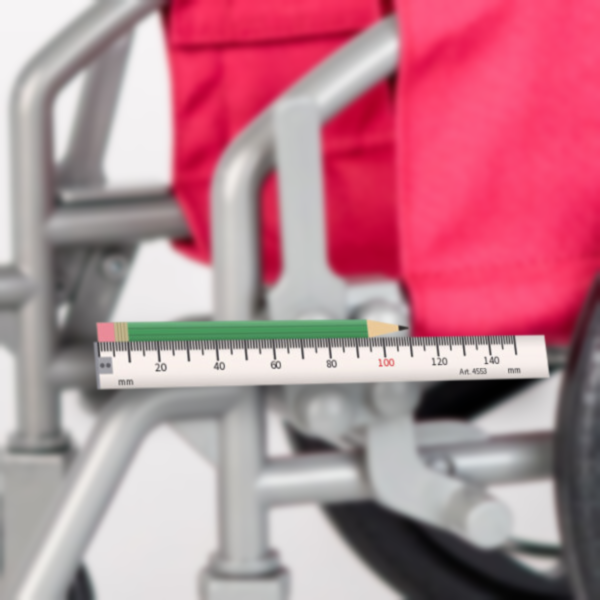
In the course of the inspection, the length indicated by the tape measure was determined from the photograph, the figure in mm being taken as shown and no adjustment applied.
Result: 110 mm
